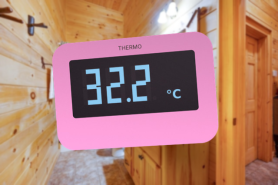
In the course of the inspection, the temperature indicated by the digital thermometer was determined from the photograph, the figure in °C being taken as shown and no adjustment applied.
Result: 32.2 °C
